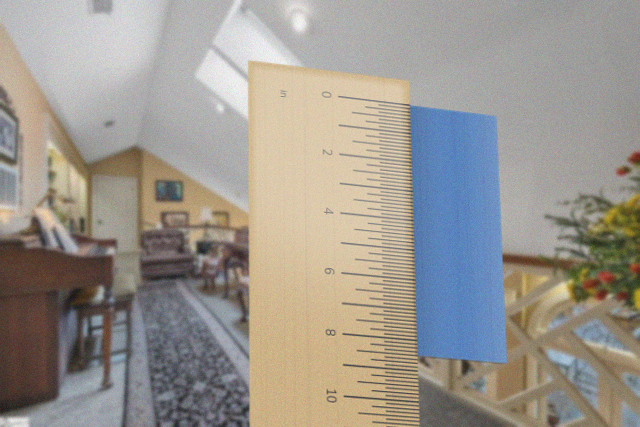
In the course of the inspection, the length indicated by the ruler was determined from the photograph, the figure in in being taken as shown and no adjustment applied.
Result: 8.5 in
